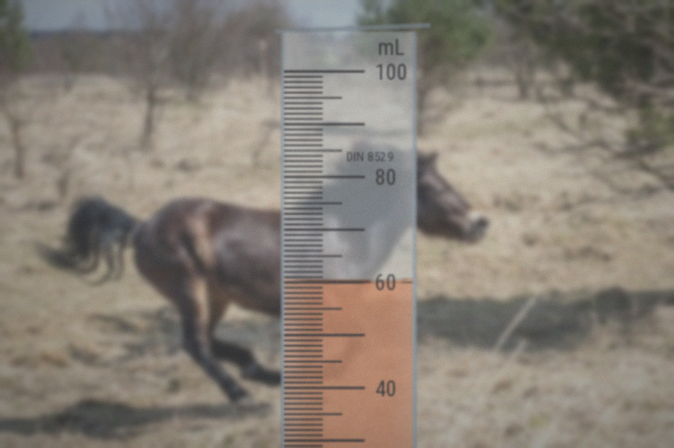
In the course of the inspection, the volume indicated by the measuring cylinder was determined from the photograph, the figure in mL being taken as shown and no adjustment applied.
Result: 60 mL
